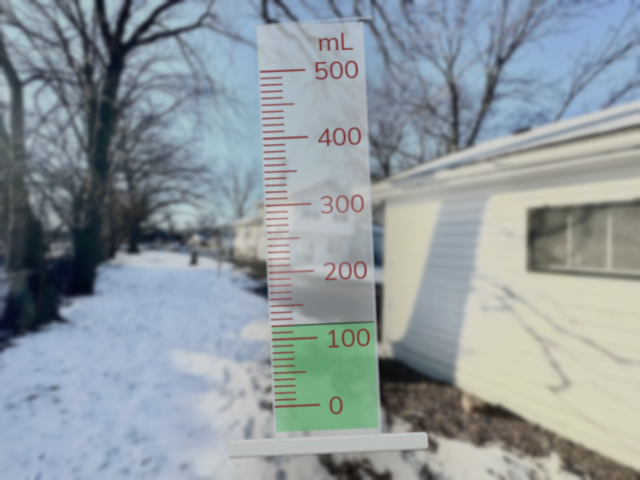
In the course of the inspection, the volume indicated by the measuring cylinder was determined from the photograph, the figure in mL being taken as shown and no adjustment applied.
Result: 120 mL
